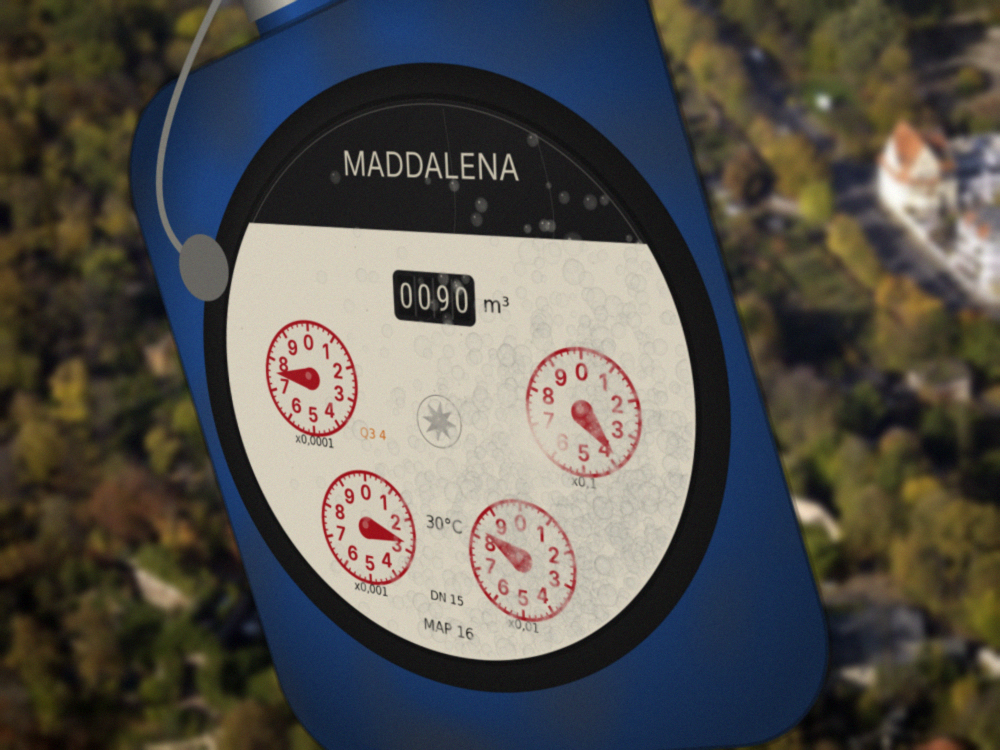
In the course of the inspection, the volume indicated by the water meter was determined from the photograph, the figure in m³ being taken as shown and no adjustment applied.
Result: 90.3827 m³
